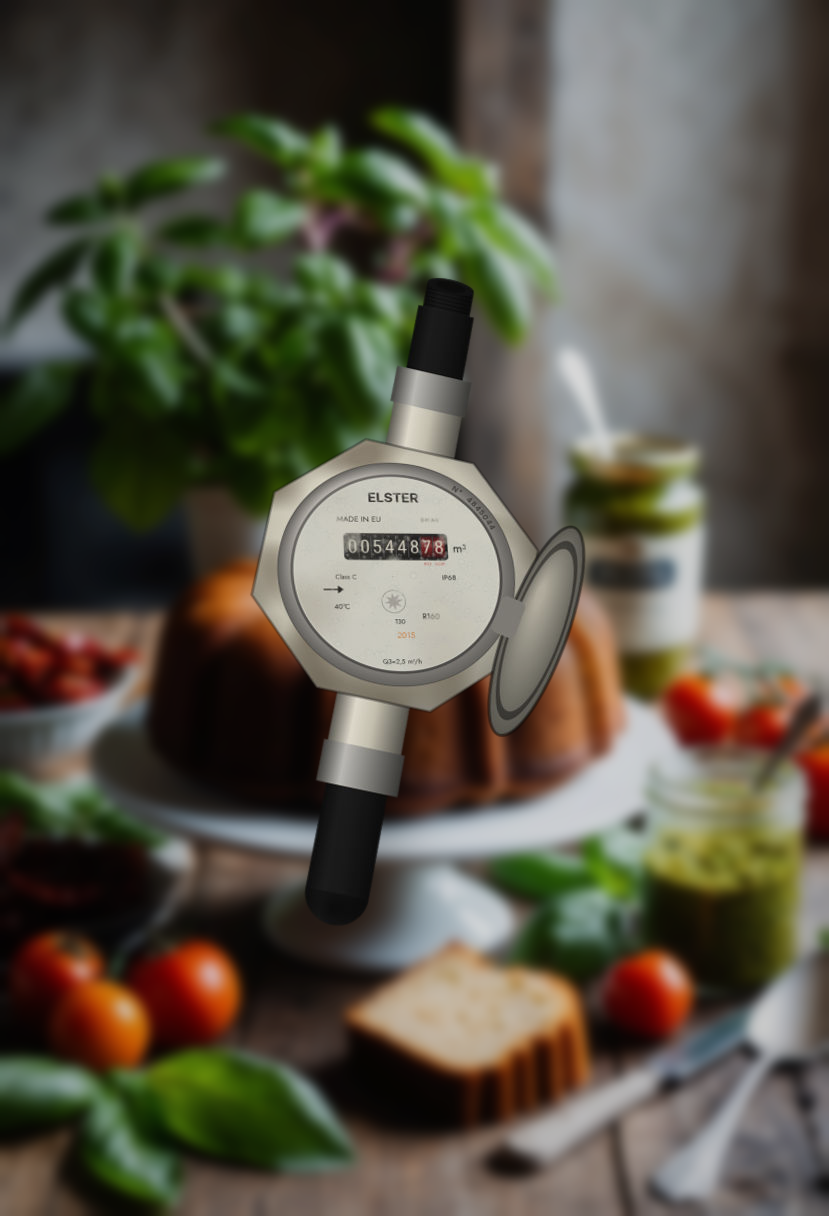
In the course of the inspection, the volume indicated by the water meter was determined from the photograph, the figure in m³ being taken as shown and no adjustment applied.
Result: 5448.78 m³
